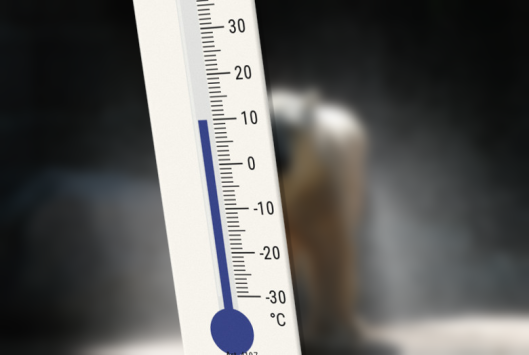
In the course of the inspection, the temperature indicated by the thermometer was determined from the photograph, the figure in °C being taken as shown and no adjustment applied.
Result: 10 °C
